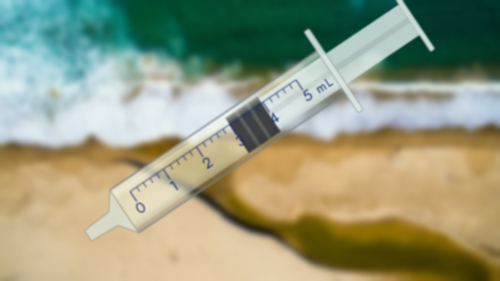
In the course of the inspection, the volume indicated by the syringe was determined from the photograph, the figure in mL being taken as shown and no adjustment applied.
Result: 3 mL
